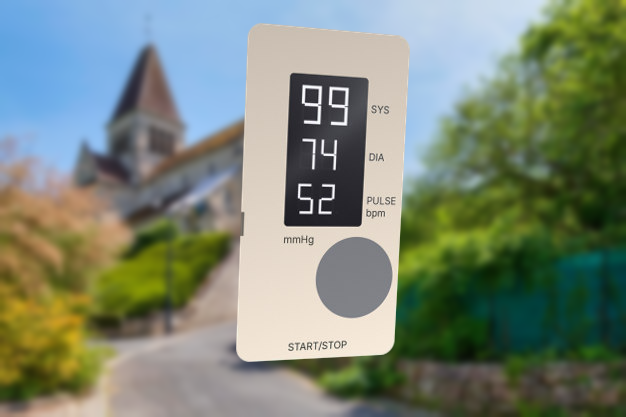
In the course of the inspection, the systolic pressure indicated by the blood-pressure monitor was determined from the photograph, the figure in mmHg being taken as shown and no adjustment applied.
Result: 99 mmHg
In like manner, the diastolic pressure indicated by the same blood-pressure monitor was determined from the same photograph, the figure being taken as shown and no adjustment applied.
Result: 74 mmHg
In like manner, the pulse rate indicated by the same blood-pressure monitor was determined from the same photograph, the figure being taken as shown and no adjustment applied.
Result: 52 bpm
